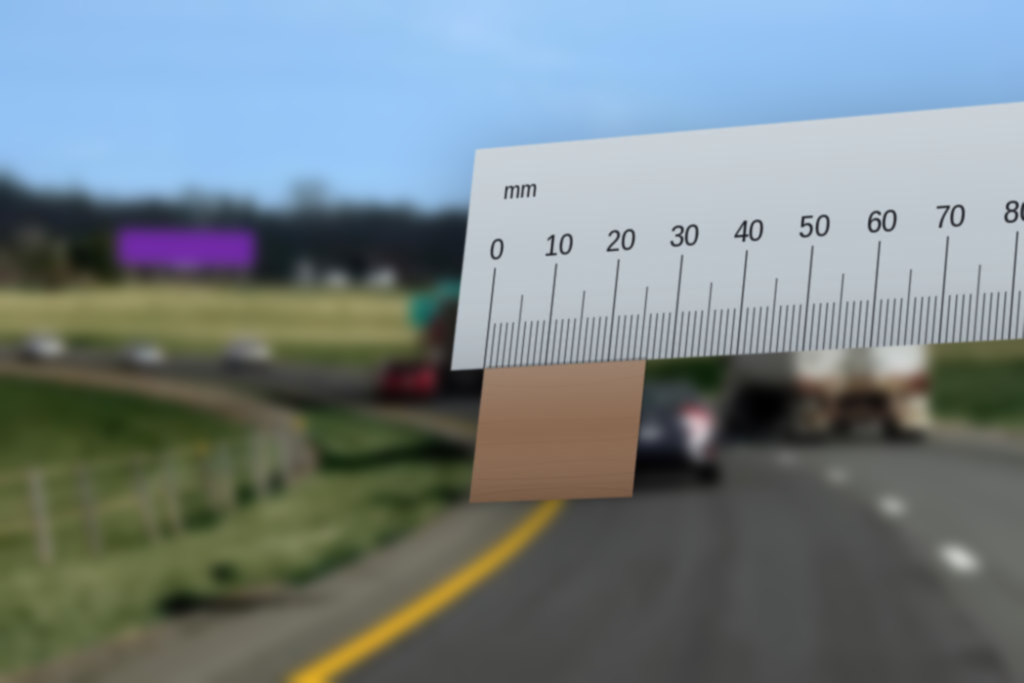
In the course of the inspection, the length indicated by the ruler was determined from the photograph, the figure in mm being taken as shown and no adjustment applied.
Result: 26 mm
